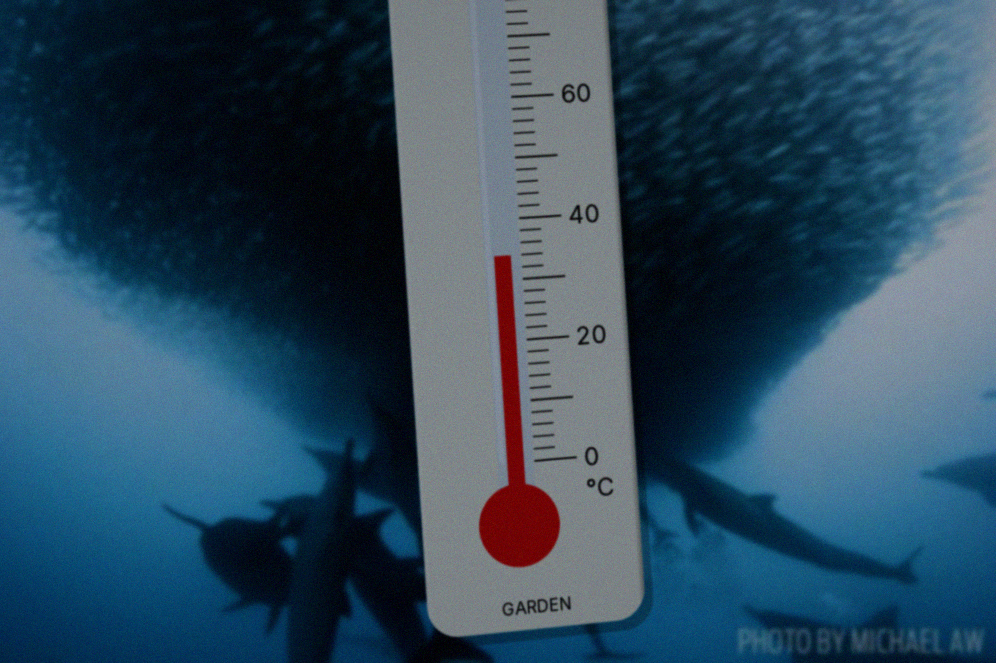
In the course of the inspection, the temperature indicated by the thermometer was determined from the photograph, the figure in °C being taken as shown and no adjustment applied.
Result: 34 °C
